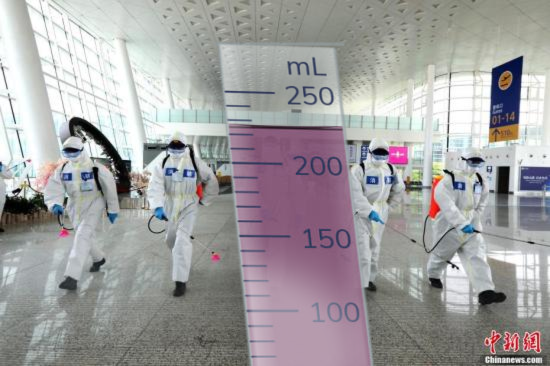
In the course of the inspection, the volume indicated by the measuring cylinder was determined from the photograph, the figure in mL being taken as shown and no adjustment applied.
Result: 225 mL
